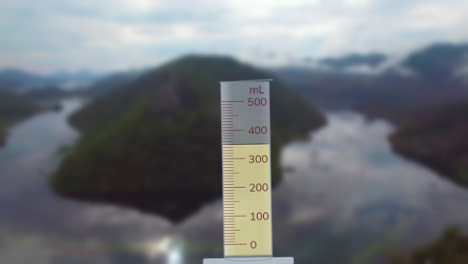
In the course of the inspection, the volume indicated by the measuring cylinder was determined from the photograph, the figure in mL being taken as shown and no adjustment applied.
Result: 350 mL
